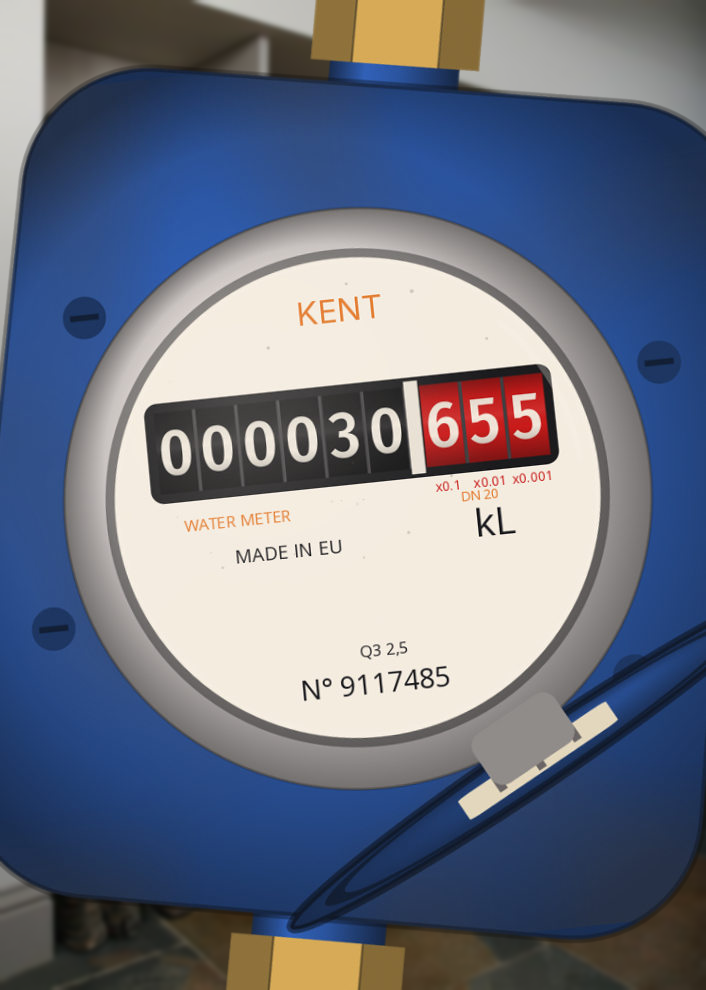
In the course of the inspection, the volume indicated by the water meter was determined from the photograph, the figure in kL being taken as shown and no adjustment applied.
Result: 30.655 kL
